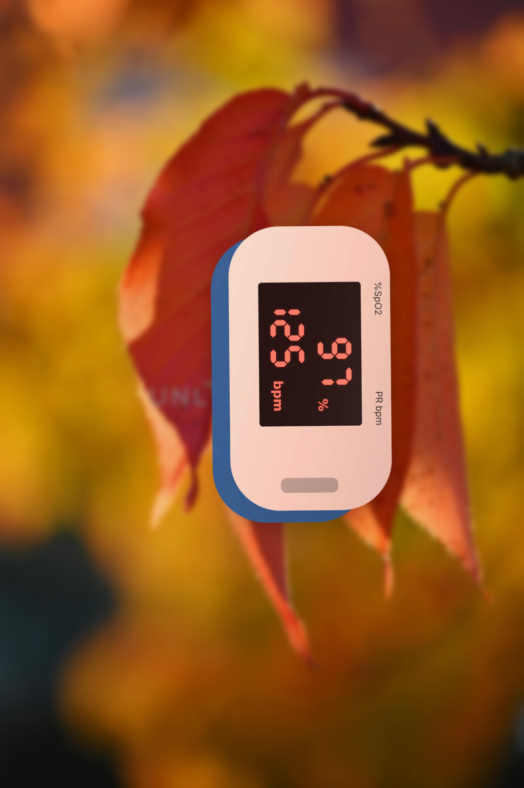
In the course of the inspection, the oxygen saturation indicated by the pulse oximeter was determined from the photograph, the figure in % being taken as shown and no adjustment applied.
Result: 97 %
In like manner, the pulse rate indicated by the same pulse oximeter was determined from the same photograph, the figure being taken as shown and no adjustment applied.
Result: 125 bpm
